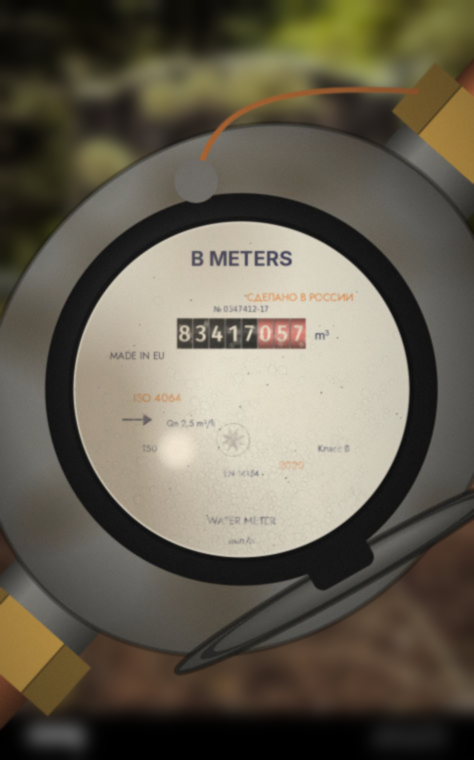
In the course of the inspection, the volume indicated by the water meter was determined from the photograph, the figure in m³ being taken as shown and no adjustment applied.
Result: 83417.057 m³
